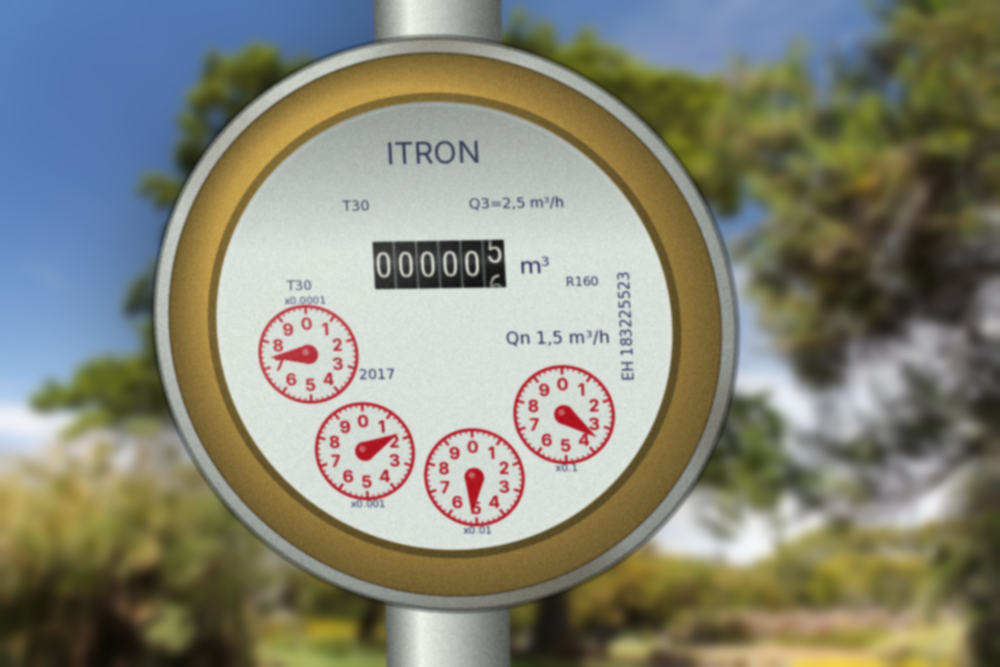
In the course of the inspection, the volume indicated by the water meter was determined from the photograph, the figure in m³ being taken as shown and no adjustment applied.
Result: 5.3517 m³
